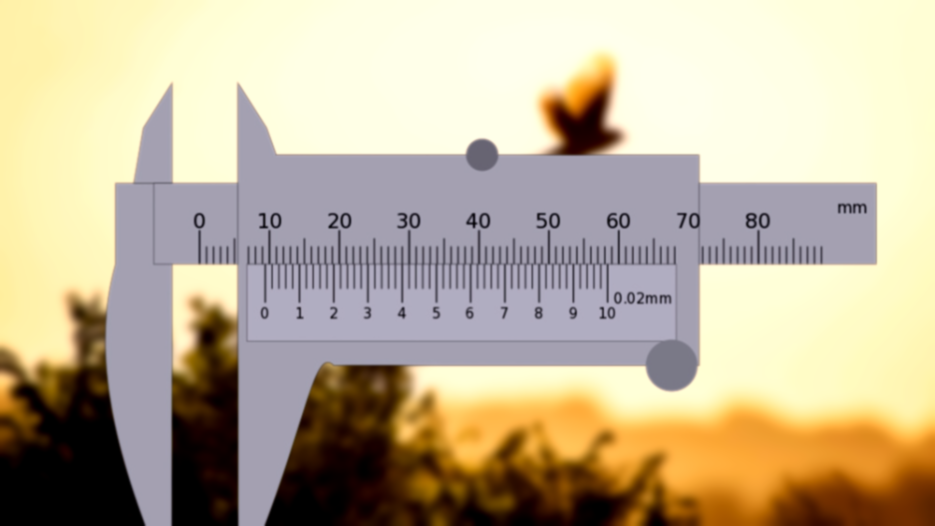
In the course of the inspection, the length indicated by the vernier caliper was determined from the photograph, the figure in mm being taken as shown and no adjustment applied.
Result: 9.4 mm
